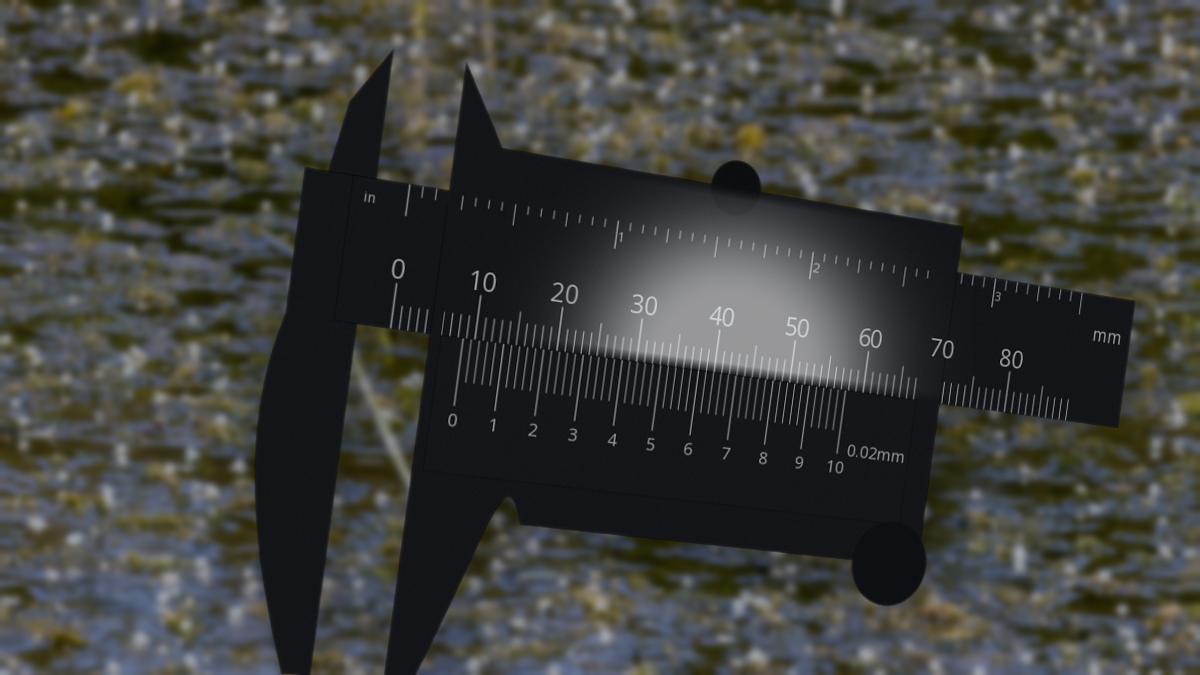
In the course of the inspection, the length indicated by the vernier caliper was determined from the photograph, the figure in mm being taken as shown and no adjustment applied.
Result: 8.6 mm
